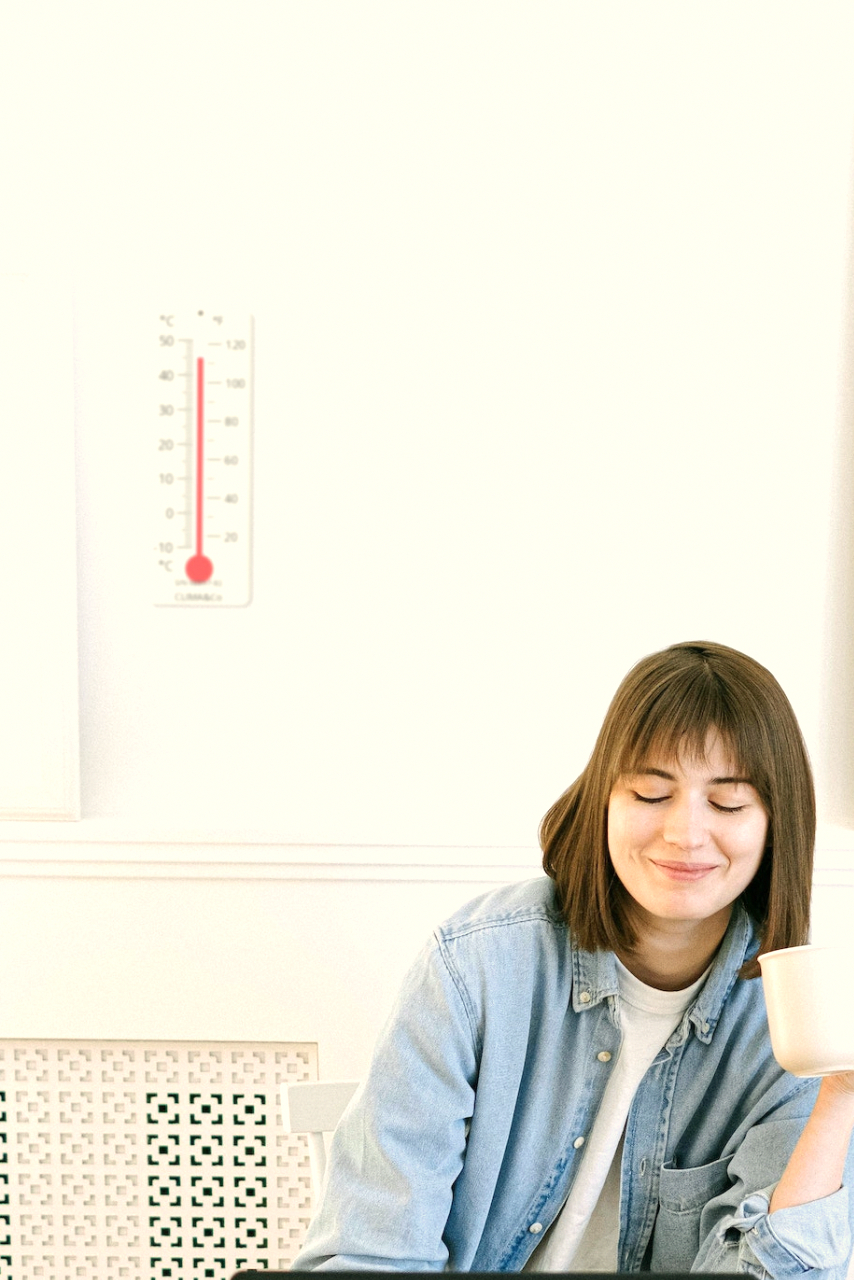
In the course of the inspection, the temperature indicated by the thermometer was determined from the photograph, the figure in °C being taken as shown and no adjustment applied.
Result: 45 °C
